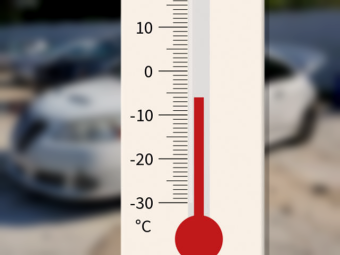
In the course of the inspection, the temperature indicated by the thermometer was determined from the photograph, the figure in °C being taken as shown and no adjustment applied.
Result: -6 °C
